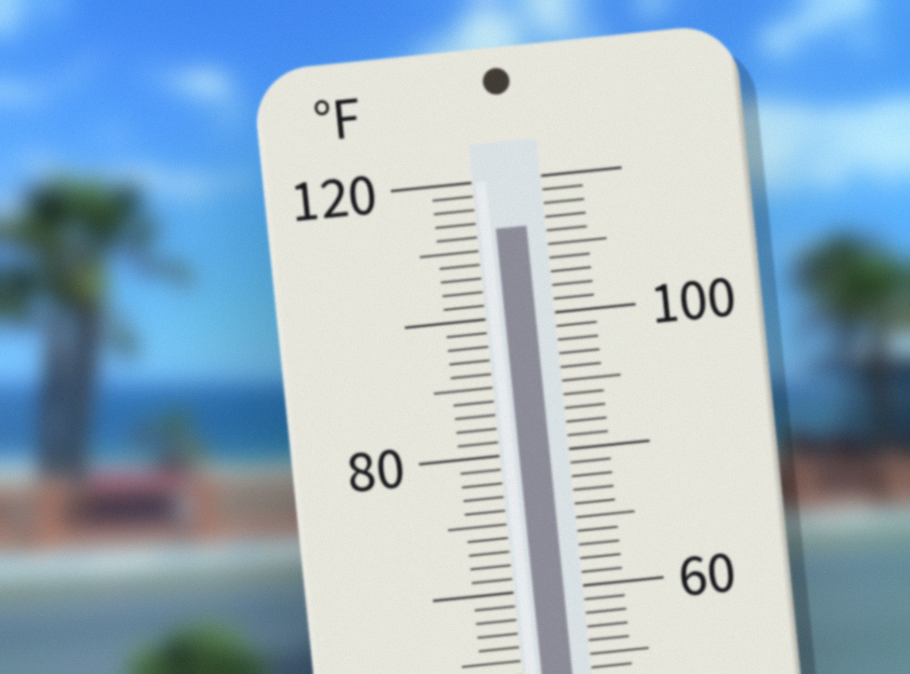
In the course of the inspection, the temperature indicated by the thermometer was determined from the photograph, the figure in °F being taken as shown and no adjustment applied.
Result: 113 °F
